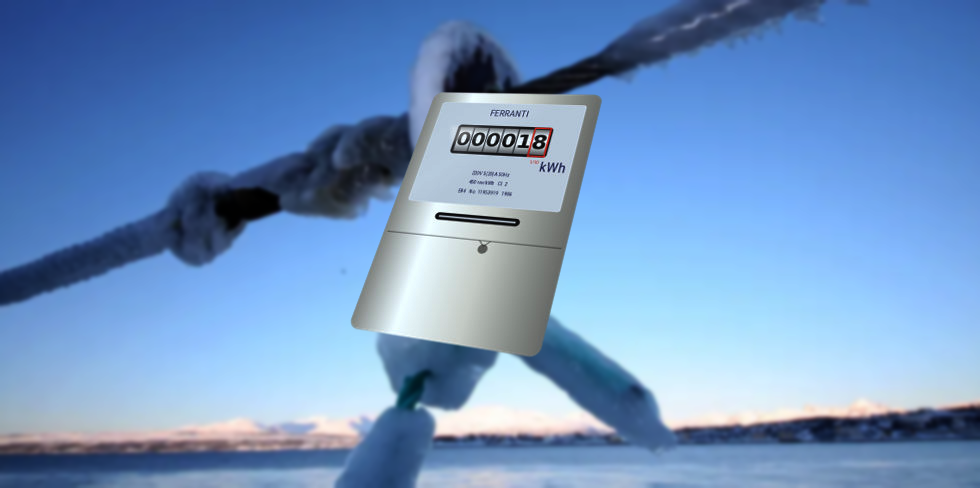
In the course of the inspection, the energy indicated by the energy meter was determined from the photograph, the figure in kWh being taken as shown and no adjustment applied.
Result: 1.8 kWh
